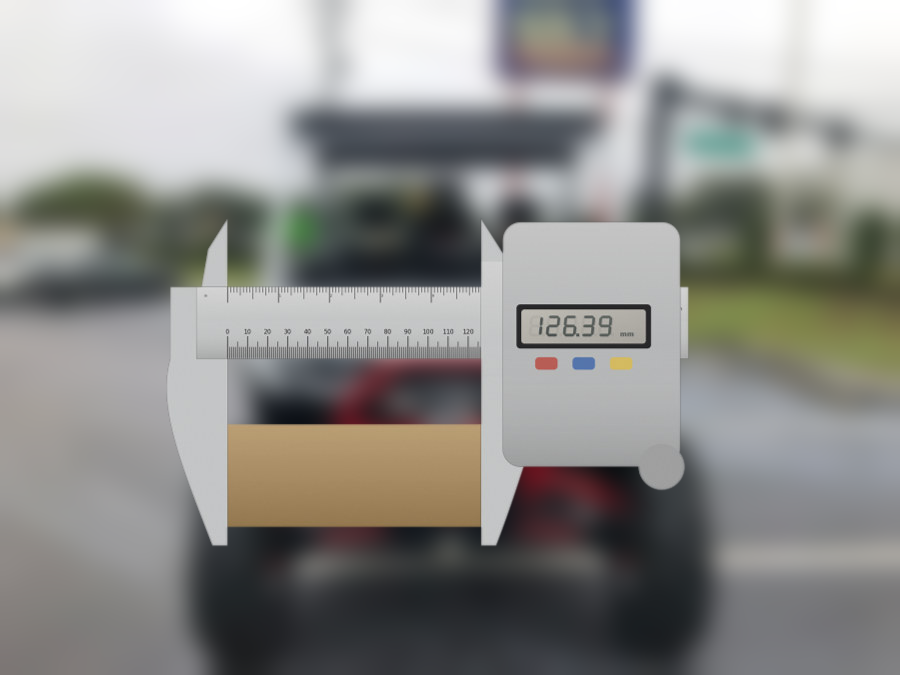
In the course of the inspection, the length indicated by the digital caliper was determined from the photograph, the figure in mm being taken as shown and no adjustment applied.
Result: 126.39 mm
